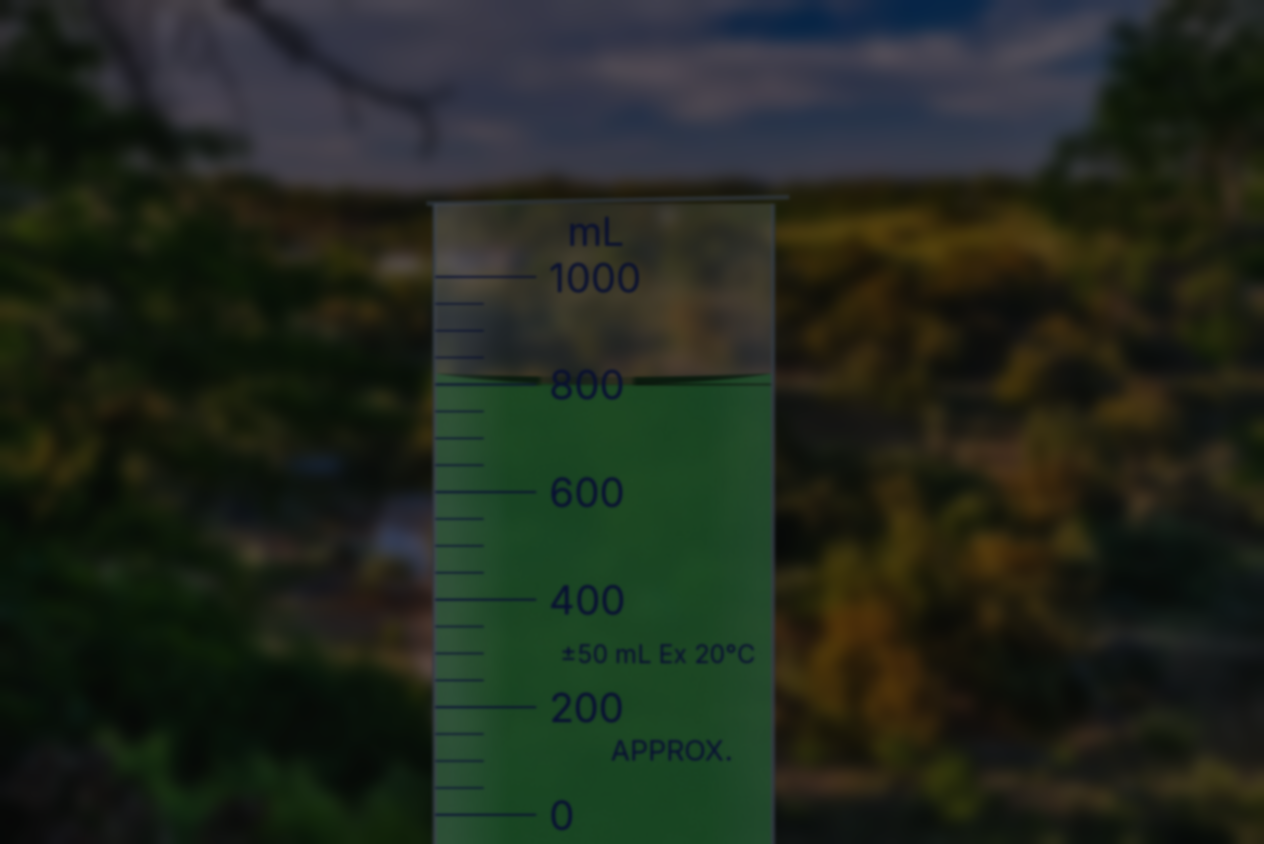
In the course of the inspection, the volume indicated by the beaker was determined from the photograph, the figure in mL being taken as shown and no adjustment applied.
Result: 800 mL
